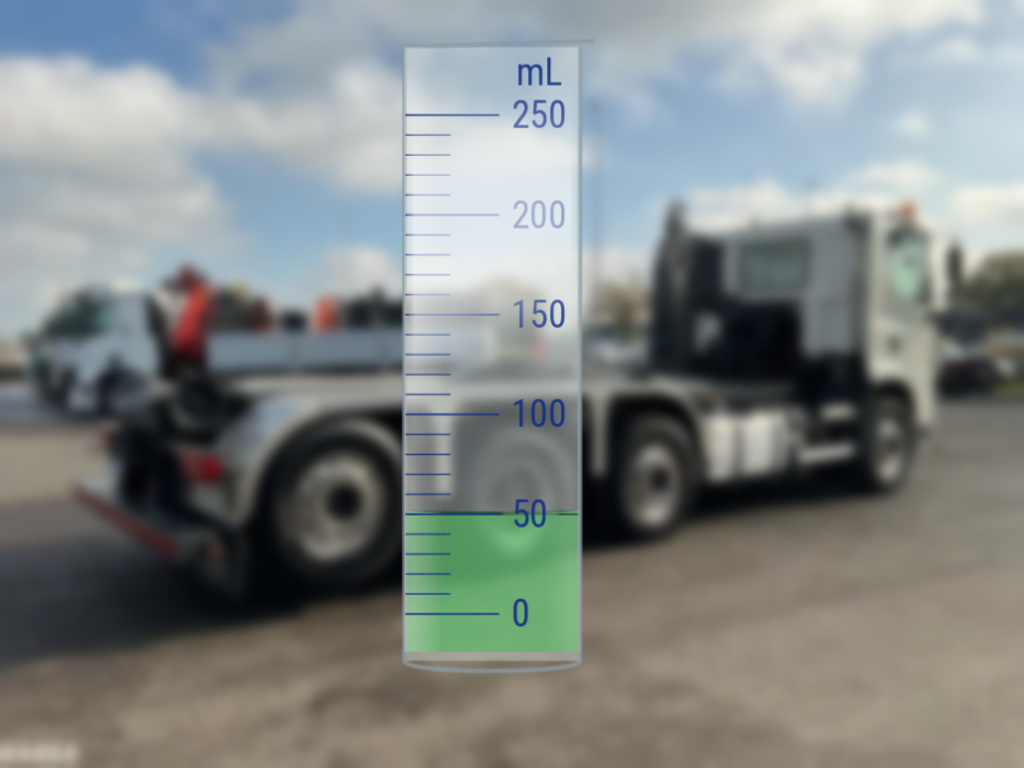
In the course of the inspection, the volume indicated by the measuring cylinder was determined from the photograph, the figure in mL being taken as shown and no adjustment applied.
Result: 50 mL
